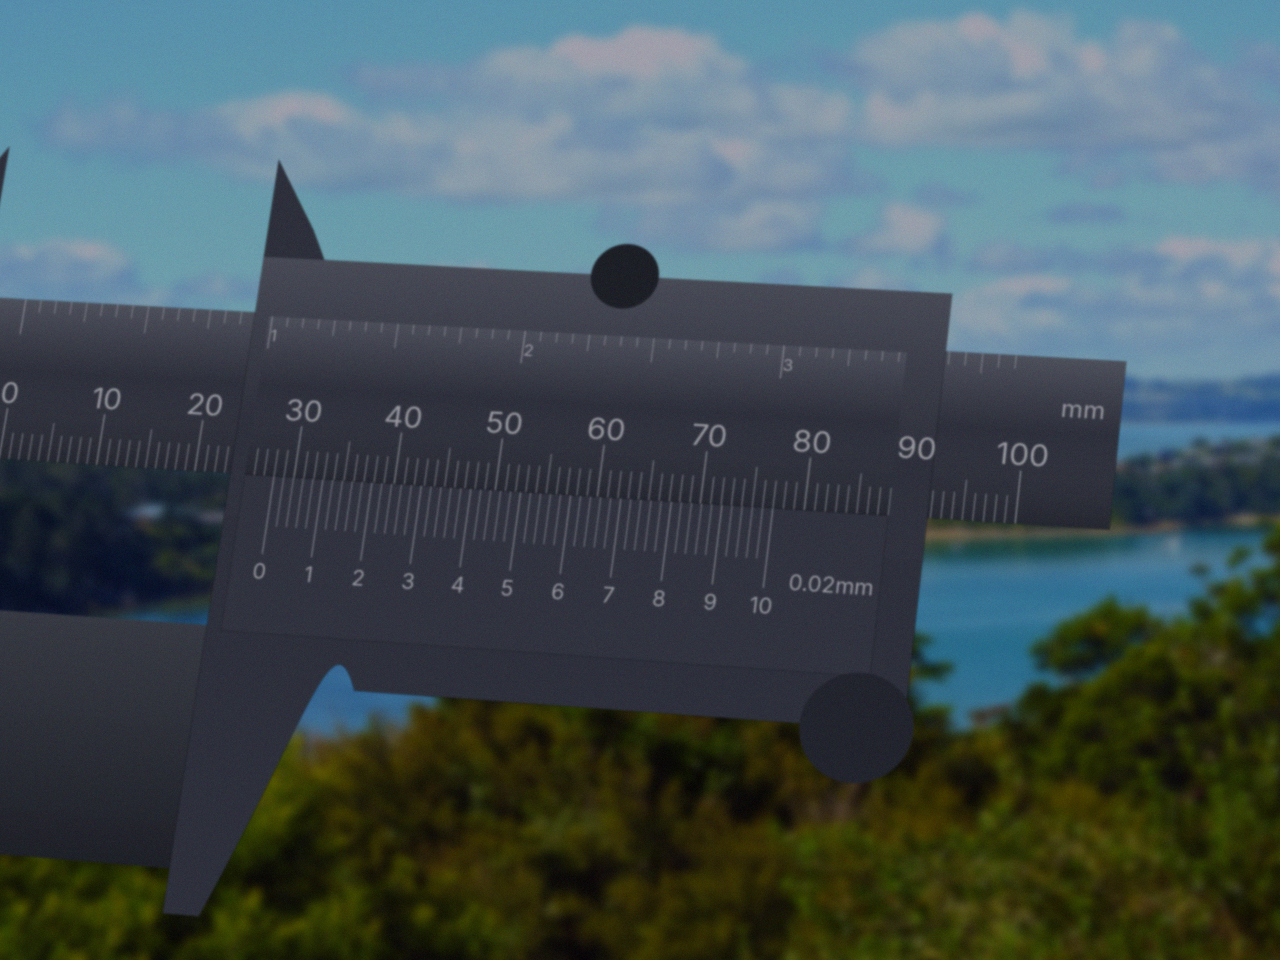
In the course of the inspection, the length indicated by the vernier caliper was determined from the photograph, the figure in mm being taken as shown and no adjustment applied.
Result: 28.0 mm
